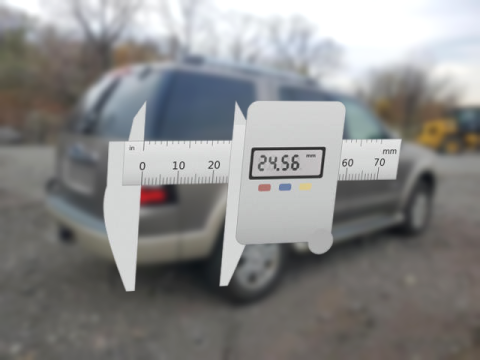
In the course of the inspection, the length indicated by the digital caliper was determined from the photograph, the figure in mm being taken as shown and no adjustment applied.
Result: 24.56 mm
